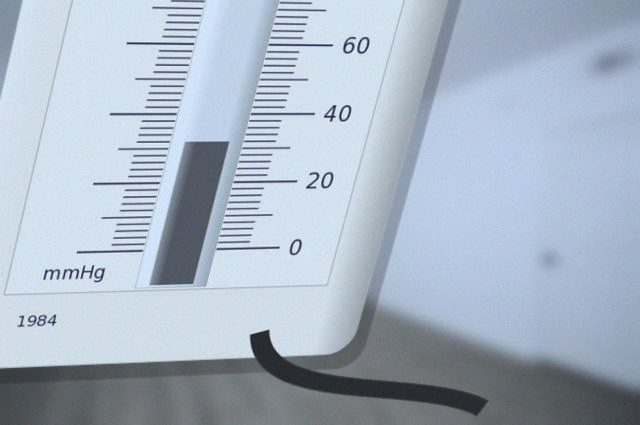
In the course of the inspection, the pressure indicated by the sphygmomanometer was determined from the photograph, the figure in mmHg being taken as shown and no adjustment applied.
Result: 32 mmHg
